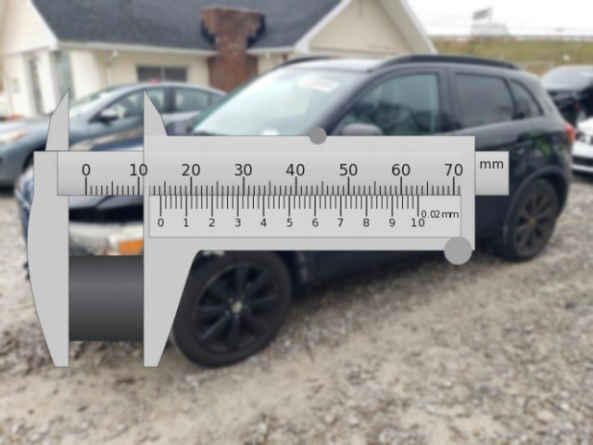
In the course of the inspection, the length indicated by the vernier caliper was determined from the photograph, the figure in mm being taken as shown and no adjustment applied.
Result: 14.2 mm
